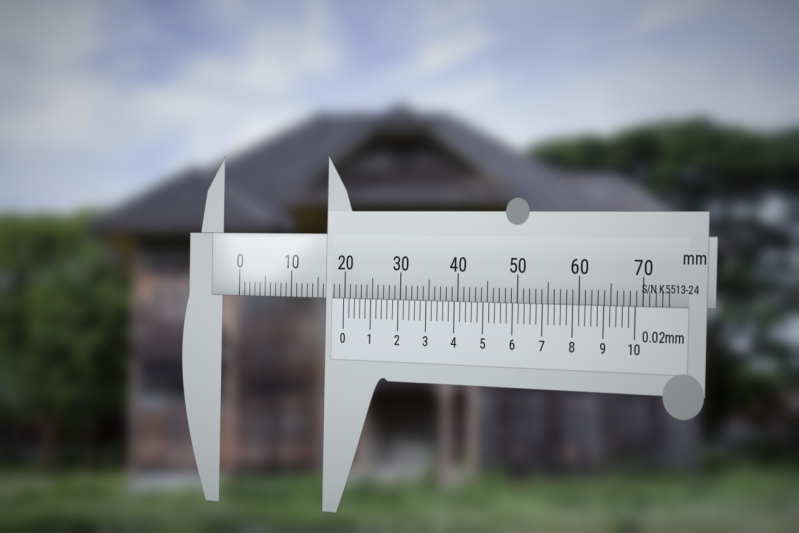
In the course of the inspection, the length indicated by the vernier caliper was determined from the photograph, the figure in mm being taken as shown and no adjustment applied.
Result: 19.8 mm
